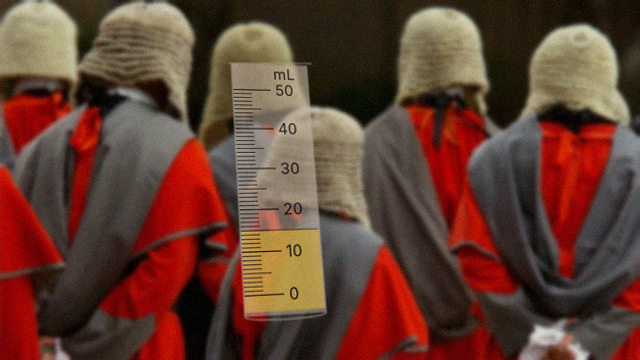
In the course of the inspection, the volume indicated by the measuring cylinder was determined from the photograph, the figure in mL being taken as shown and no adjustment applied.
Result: 15 mL
